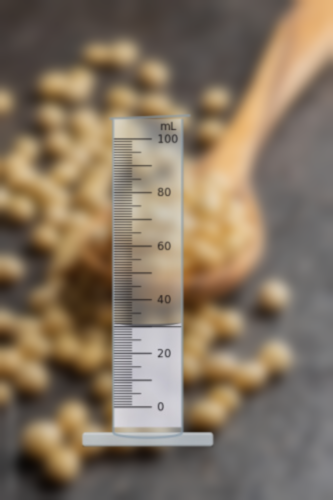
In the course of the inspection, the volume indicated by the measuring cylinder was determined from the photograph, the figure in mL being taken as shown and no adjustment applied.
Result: 30 mL
